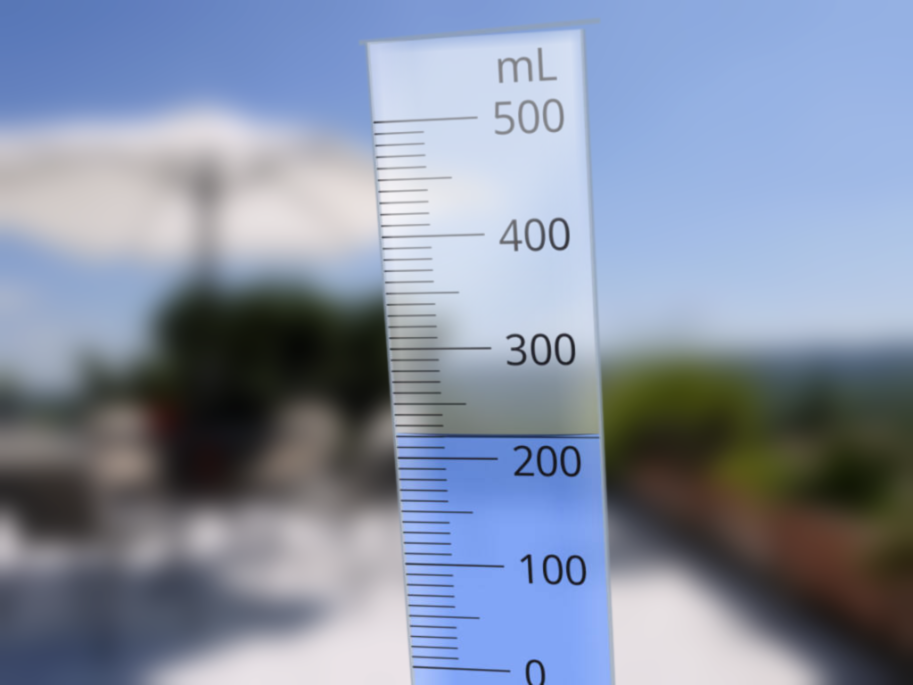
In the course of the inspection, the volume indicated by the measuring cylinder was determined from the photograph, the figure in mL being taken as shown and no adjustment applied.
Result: 220 mL
